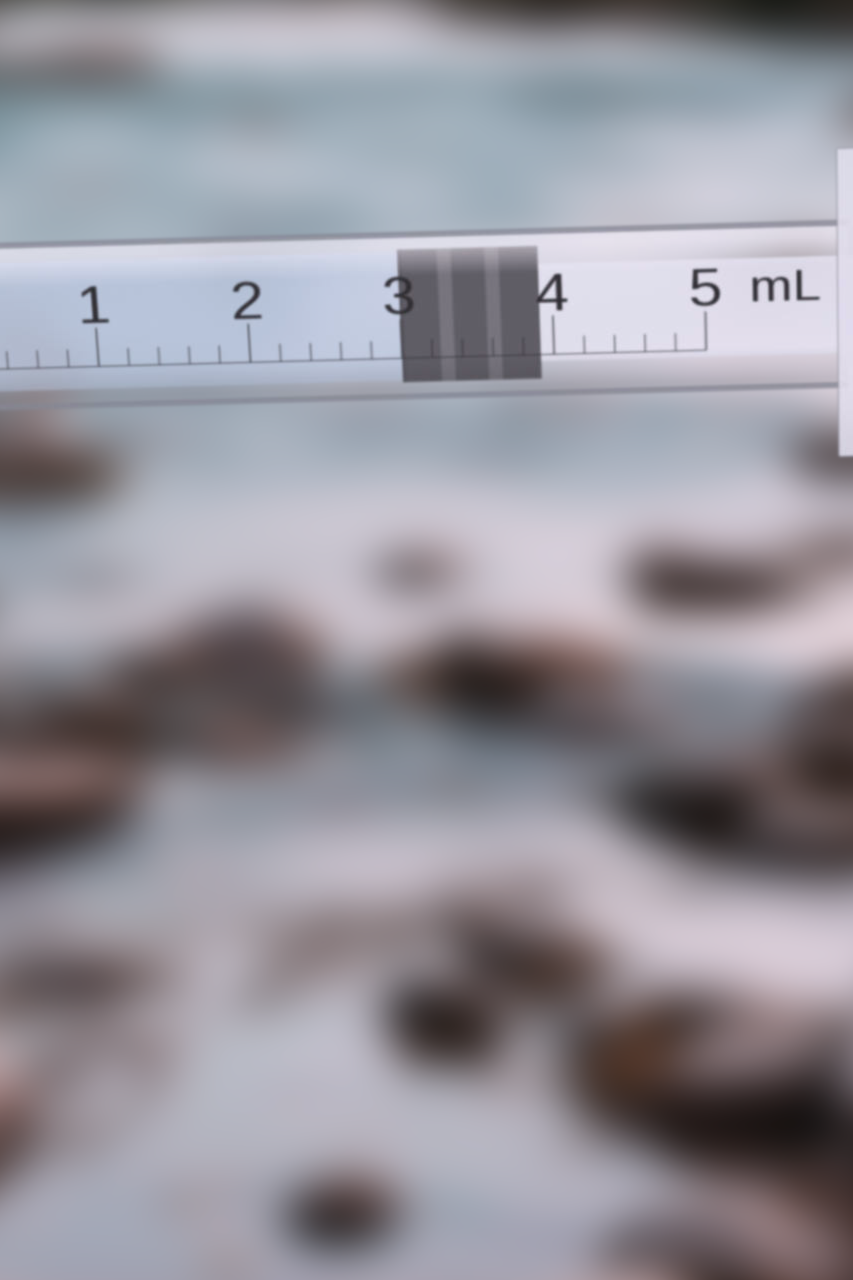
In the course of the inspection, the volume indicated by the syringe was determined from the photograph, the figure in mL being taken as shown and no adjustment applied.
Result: 3 mL
